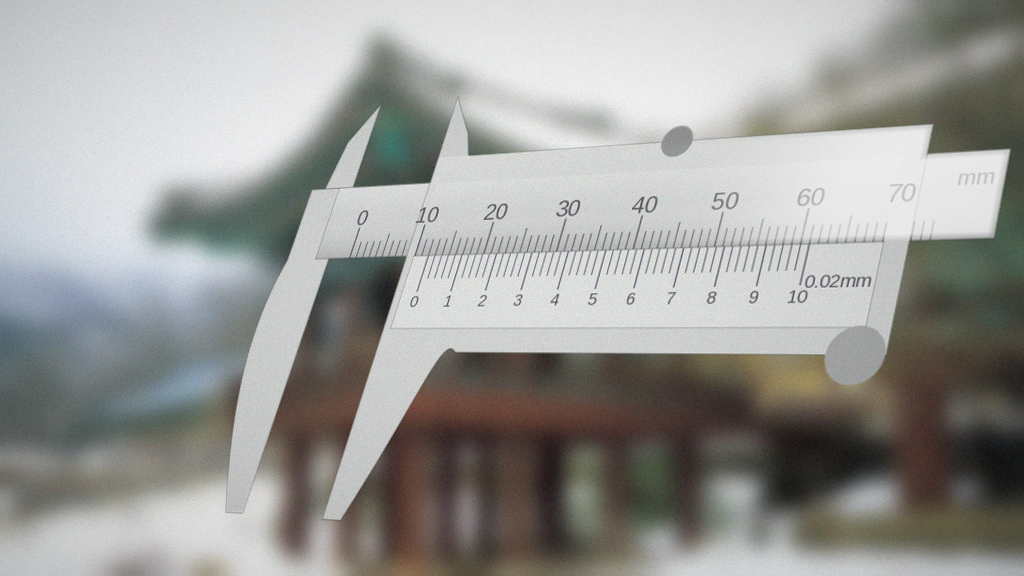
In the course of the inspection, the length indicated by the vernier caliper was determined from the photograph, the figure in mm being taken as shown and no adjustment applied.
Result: 12.0 mm
